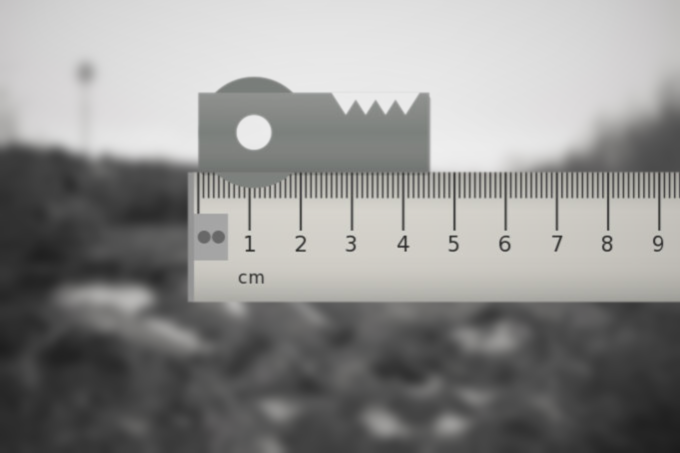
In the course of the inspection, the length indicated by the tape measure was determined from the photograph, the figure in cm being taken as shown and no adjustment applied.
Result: 4.5 cm
